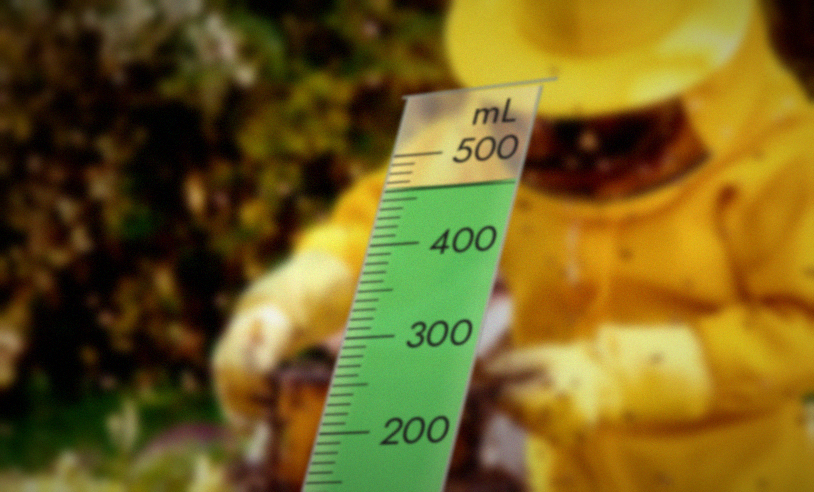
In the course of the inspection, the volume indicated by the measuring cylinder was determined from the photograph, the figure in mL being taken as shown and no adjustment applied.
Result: 460 mL
